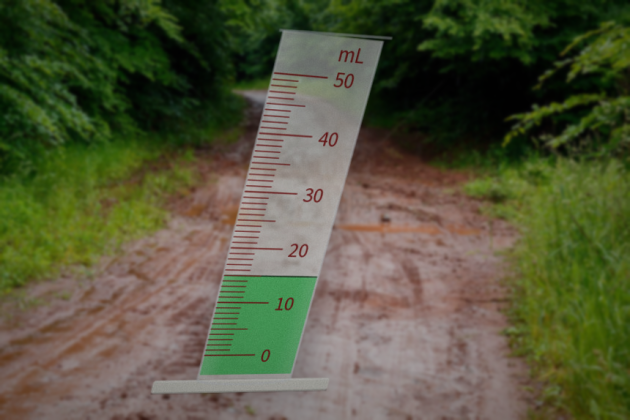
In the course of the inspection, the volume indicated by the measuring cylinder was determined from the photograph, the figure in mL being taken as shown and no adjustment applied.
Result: 15 mL
